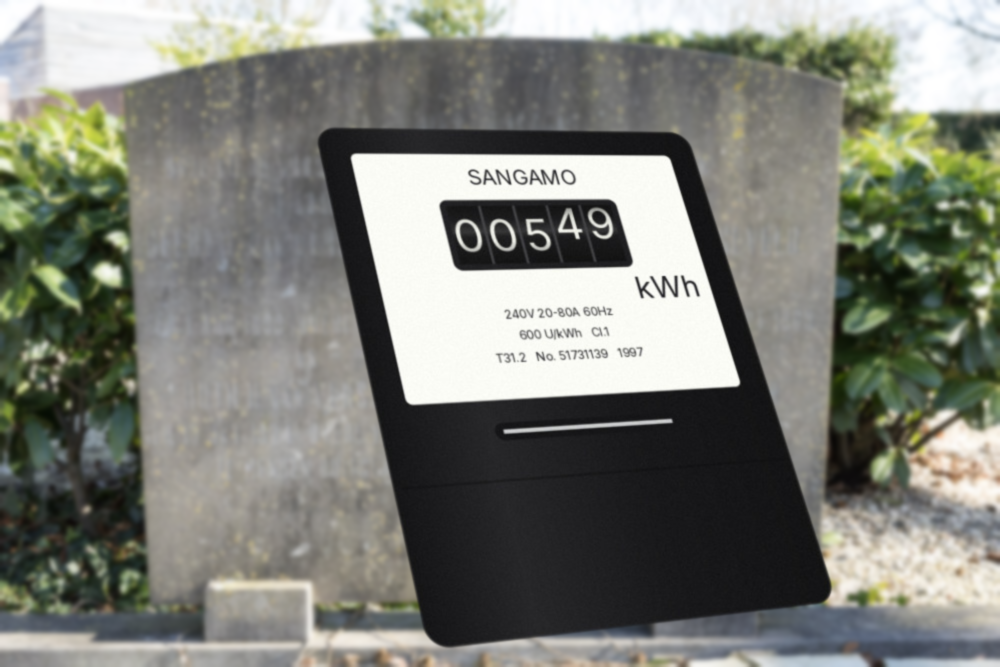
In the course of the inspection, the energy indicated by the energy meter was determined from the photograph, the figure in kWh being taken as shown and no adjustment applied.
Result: 549 kWh
